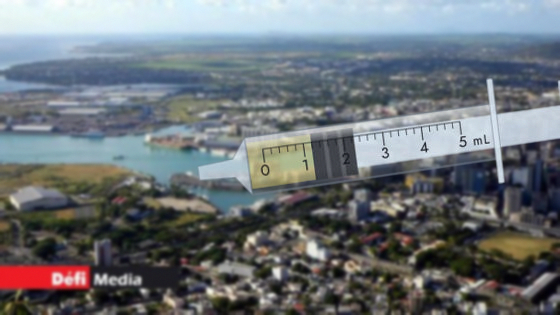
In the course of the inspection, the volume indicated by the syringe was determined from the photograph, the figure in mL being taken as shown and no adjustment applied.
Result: 1.2 mL
